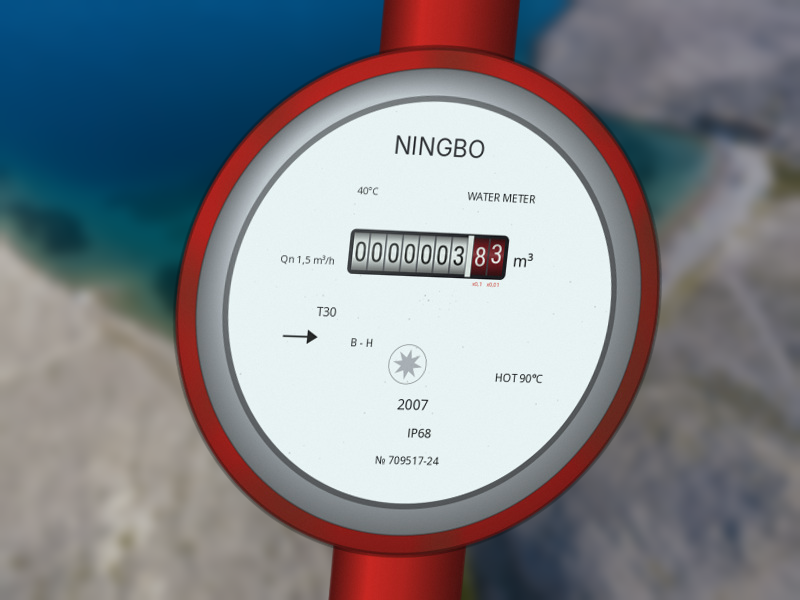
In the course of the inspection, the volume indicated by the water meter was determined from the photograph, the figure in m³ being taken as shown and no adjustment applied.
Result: 3.83 m³
